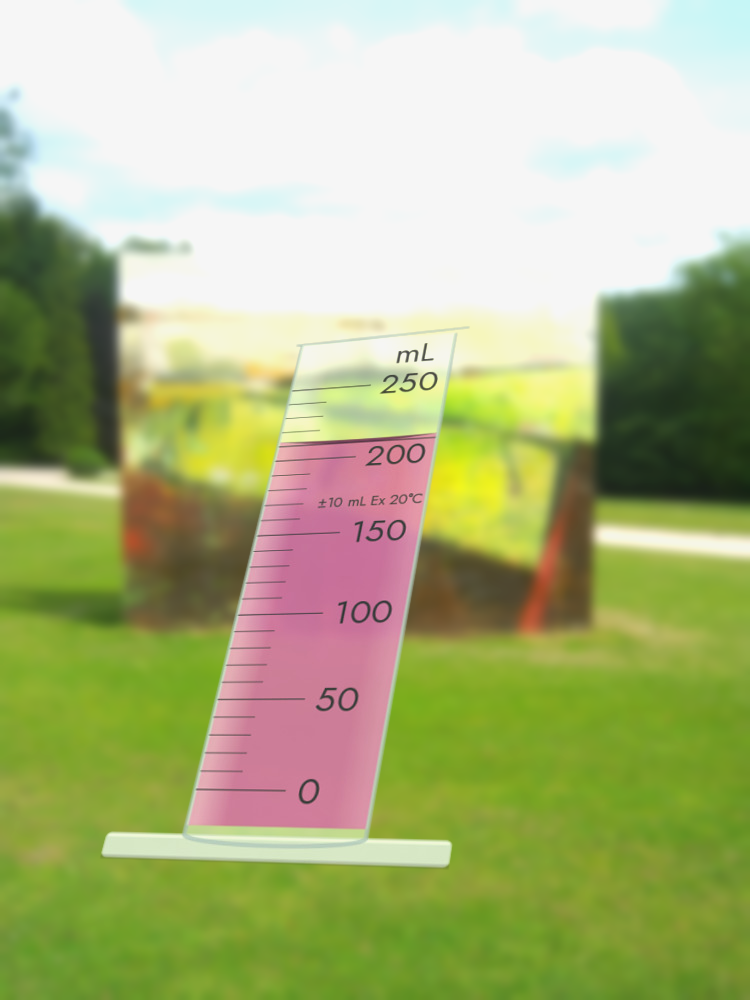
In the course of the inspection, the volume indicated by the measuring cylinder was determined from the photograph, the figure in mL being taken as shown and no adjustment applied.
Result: 210 mL
